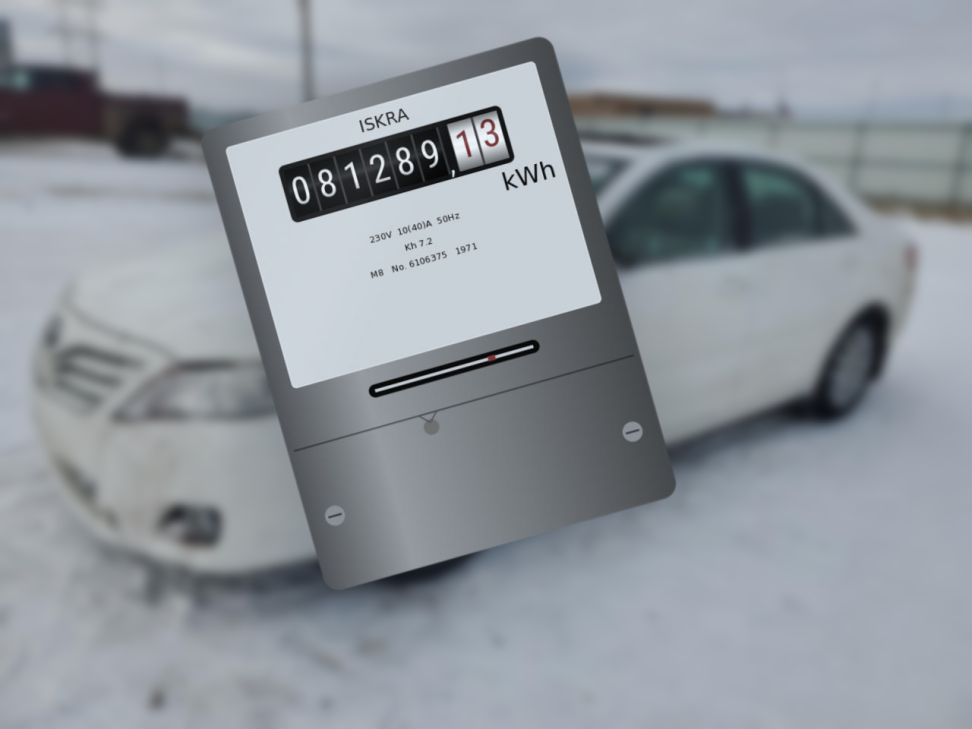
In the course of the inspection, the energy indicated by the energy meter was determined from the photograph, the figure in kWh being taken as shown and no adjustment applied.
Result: 81289.13 kWh
